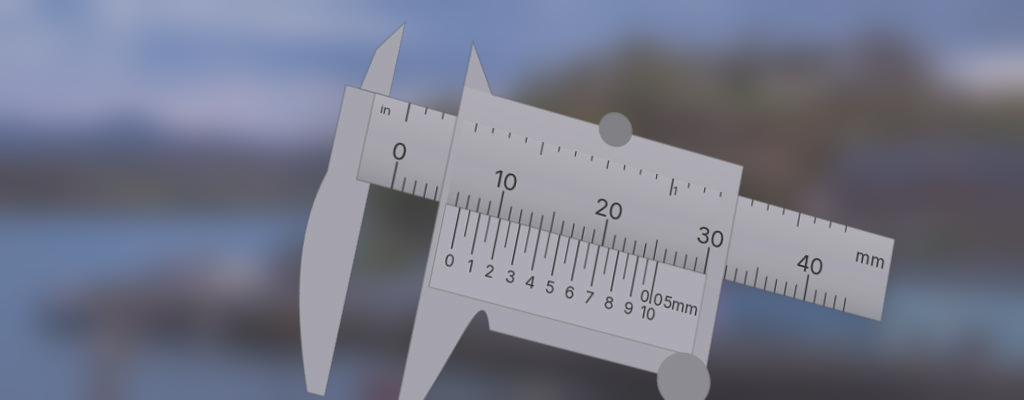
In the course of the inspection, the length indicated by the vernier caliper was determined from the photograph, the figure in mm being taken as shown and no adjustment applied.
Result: 6.4 mm
